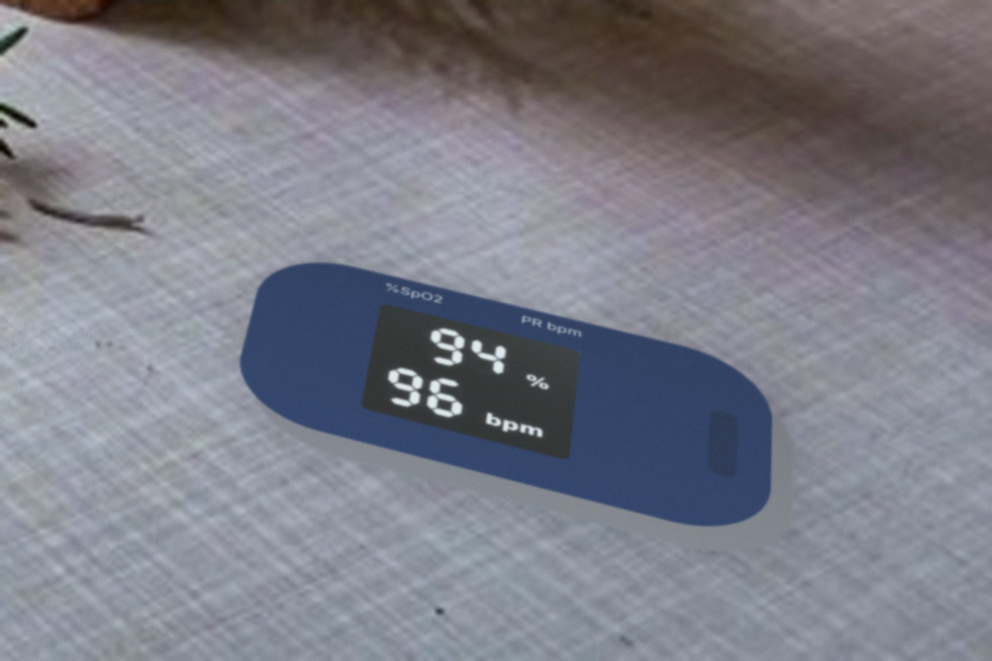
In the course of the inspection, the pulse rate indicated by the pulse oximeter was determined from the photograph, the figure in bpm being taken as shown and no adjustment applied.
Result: 96 bpm
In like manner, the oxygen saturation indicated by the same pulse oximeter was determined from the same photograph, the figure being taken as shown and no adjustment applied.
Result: 94 %
